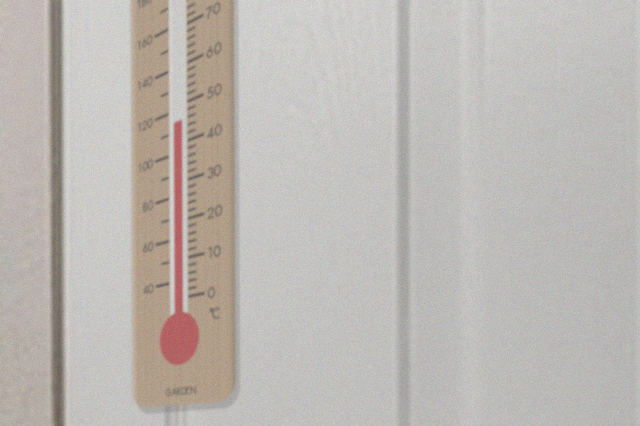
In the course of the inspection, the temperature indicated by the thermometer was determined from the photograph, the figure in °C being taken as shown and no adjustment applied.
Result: 46 °C
